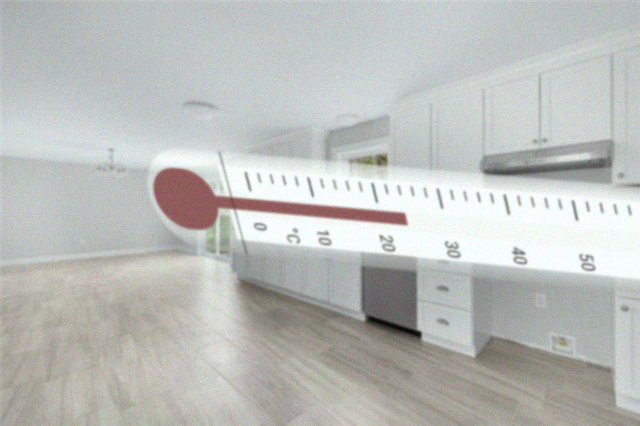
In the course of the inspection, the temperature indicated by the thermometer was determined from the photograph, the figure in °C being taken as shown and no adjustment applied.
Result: 24 °C
